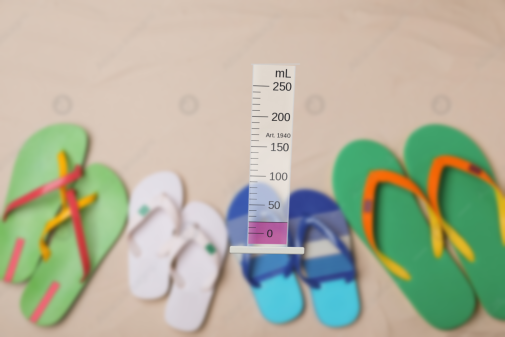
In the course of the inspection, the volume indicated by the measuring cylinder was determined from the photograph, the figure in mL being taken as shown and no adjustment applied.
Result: 20 mL
